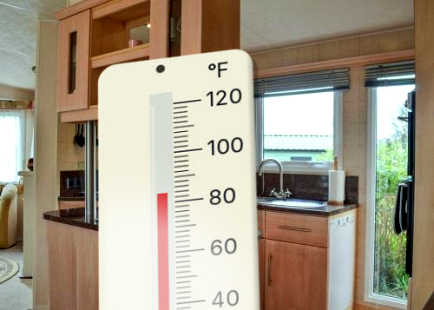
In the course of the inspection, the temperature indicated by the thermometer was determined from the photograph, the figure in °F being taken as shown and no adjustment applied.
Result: 84 °F
